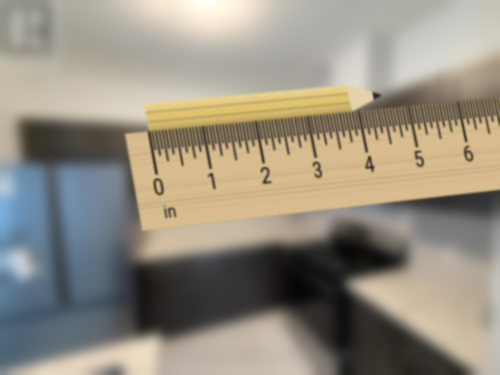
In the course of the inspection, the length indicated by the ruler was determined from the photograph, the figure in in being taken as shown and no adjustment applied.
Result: 4.5 in
